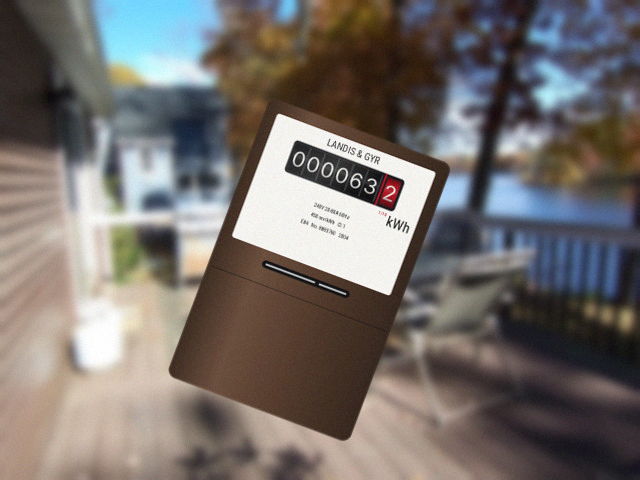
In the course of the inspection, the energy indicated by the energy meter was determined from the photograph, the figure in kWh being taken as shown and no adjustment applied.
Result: 63.2 kWh
